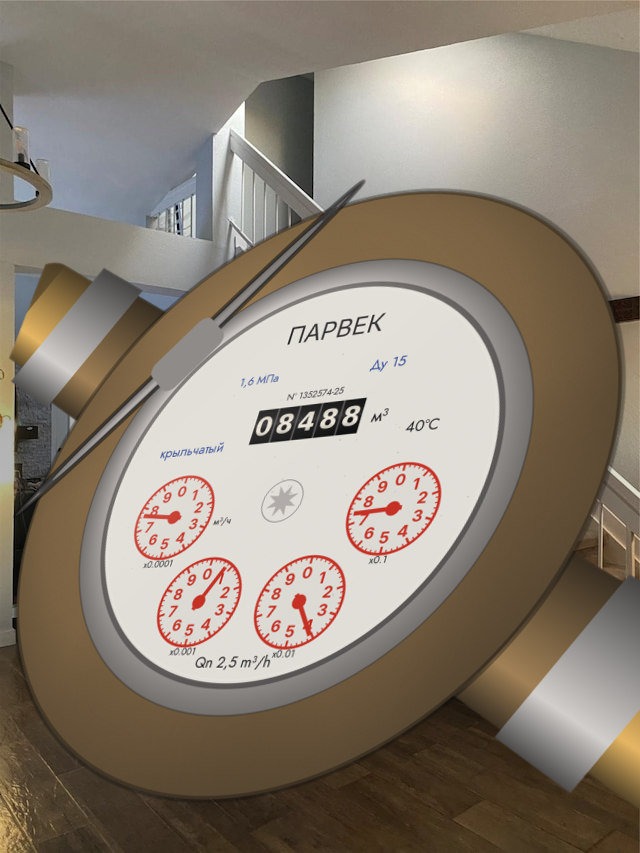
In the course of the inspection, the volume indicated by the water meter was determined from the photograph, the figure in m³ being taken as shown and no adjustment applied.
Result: 8488.7407 m³
